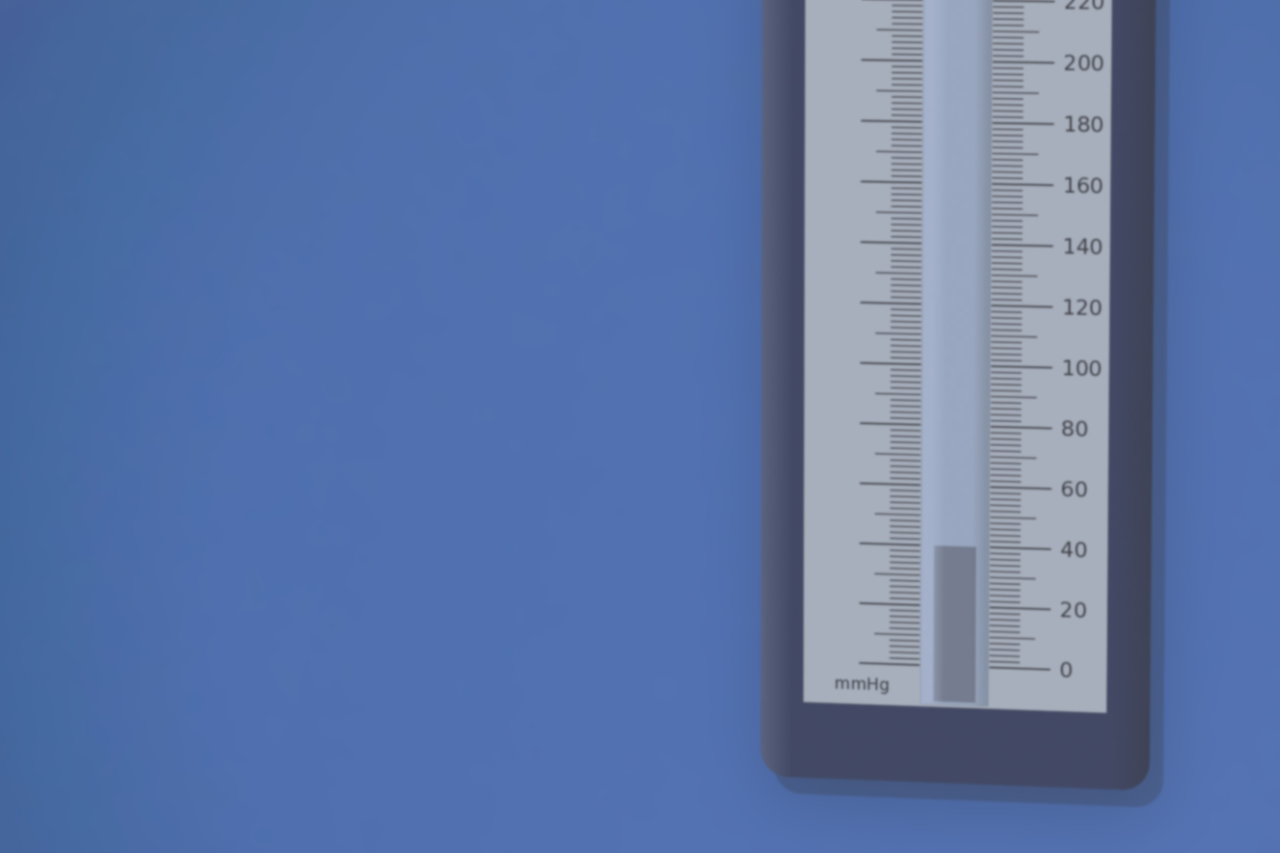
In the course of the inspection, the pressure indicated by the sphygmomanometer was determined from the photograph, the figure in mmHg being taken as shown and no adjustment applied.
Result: 40 mmHg
